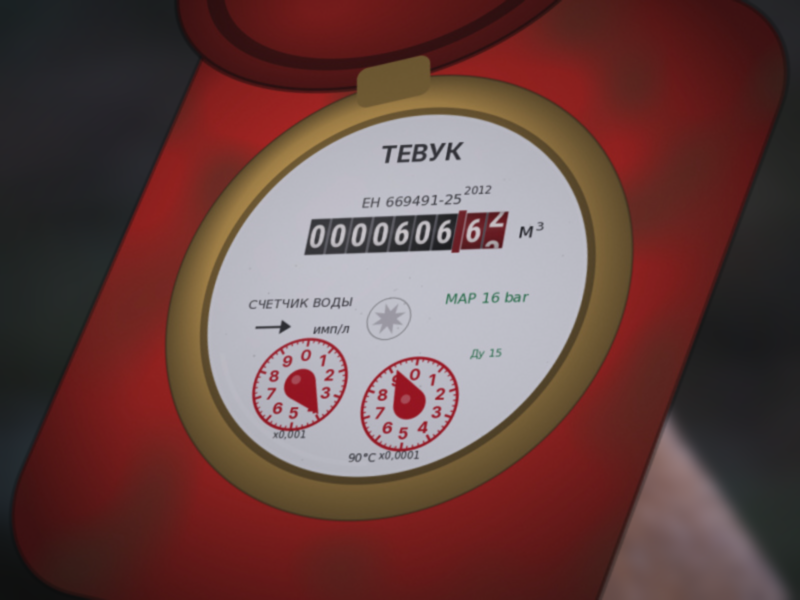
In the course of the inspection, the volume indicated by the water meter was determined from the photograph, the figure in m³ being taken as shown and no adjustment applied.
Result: 606.6239 m³
